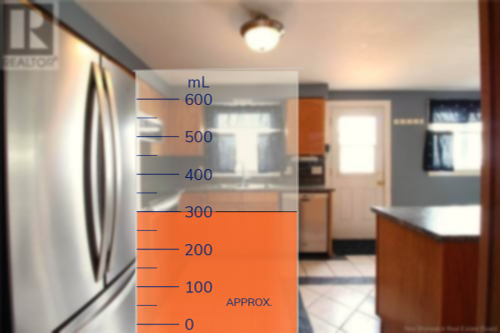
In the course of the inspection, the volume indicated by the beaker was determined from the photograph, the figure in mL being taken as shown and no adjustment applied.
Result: 300 mL
